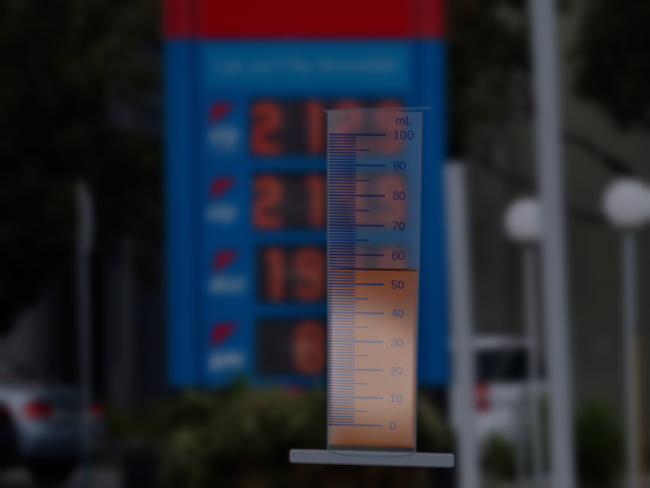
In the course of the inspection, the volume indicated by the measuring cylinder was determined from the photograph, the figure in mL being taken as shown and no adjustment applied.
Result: 55 mL
